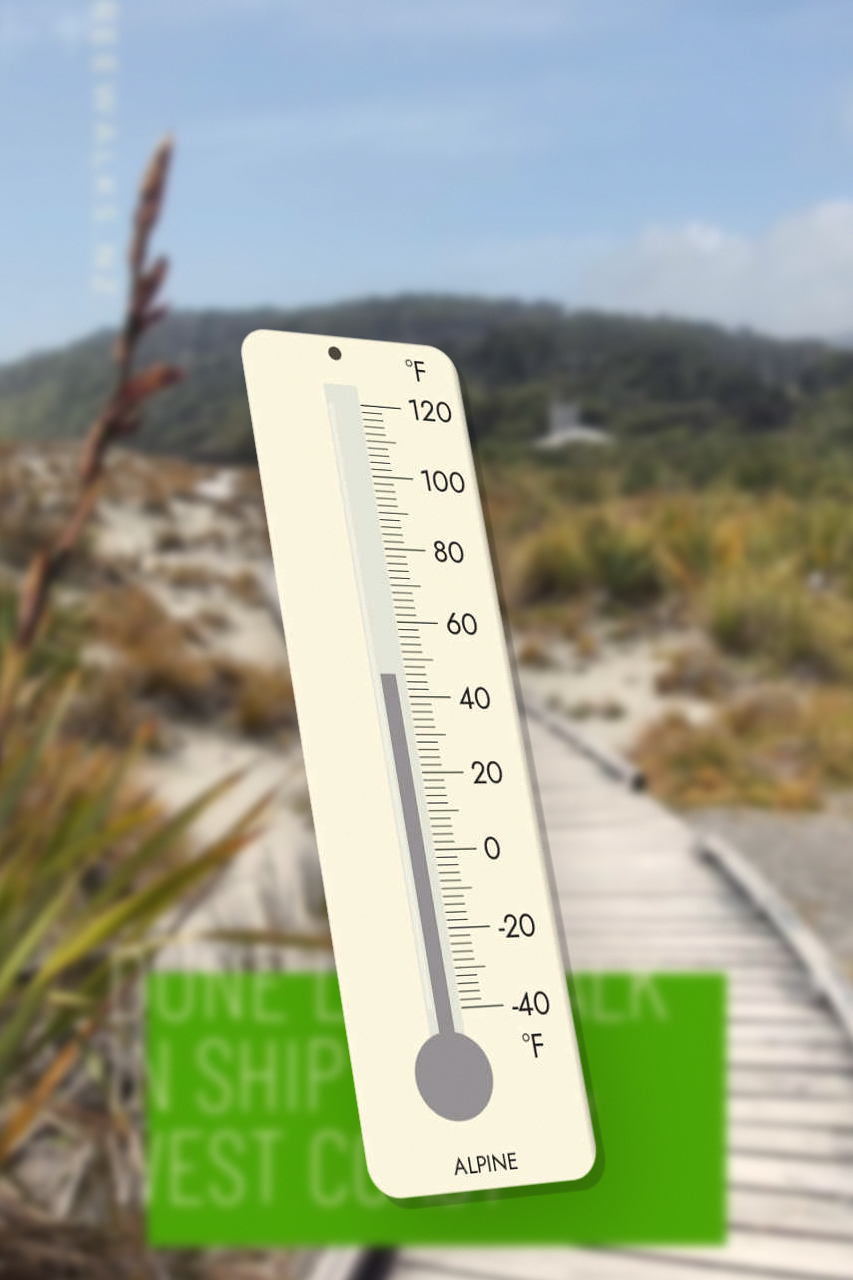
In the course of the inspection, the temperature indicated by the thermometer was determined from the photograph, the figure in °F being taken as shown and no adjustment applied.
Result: 46 °F
